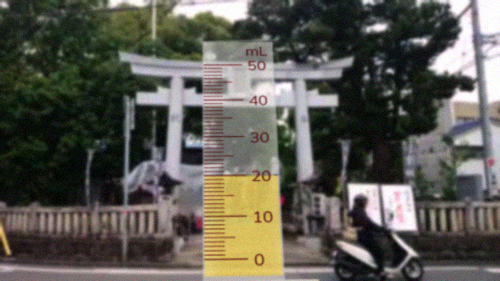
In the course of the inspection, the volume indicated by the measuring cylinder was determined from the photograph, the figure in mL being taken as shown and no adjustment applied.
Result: 20 mL
